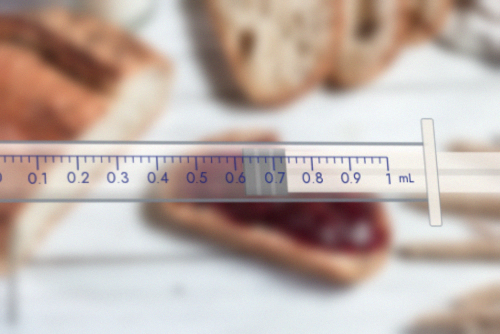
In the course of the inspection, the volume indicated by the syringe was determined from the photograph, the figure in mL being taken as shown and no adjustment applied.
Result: 0.62 mL
